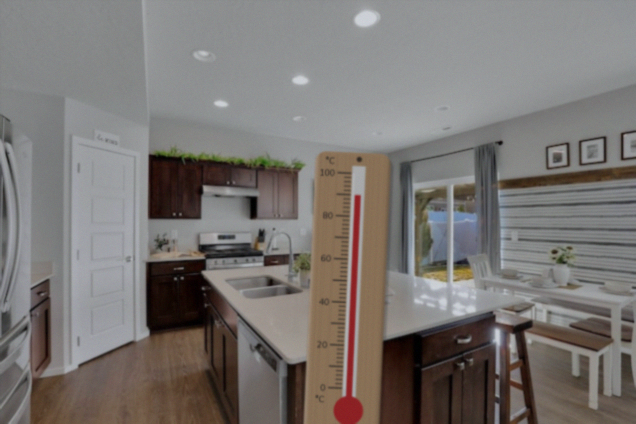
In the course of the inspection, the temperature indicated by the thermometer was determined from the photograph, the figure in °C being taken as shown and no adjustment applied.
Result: 90 °C
